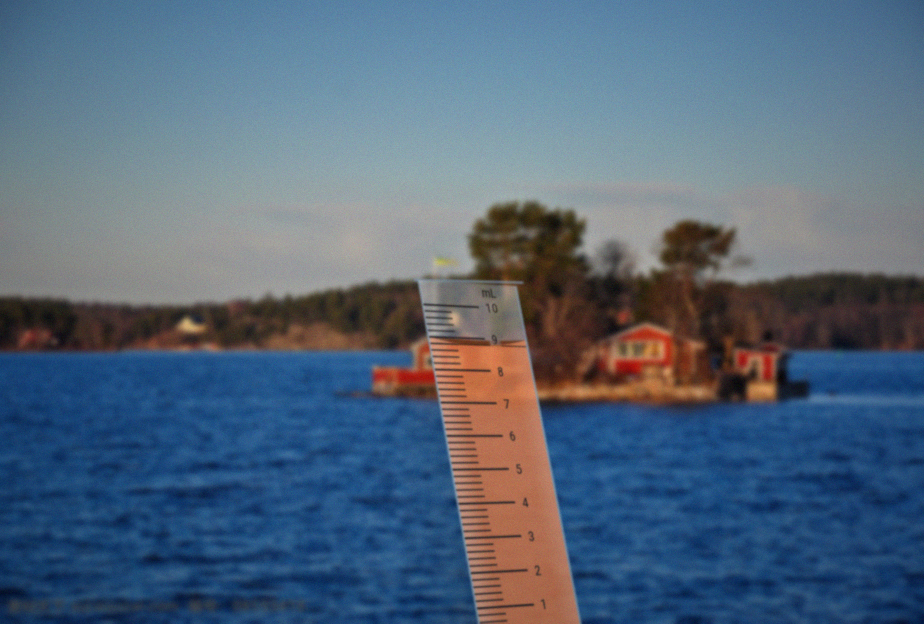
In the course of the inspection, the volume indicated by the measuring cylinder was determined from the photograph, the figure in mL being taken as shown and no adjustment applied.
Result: 8.8 mL
